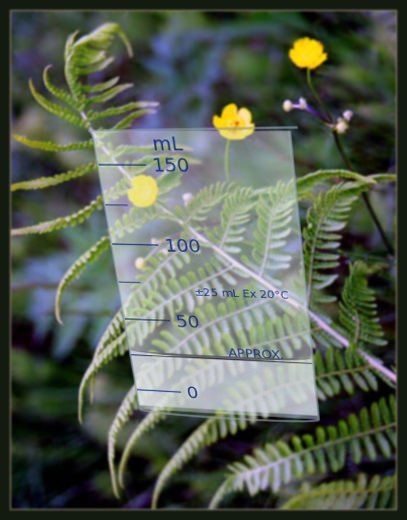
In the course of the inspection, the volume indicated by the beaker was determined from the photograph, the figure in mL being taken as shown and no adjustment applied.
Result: 25 mL
